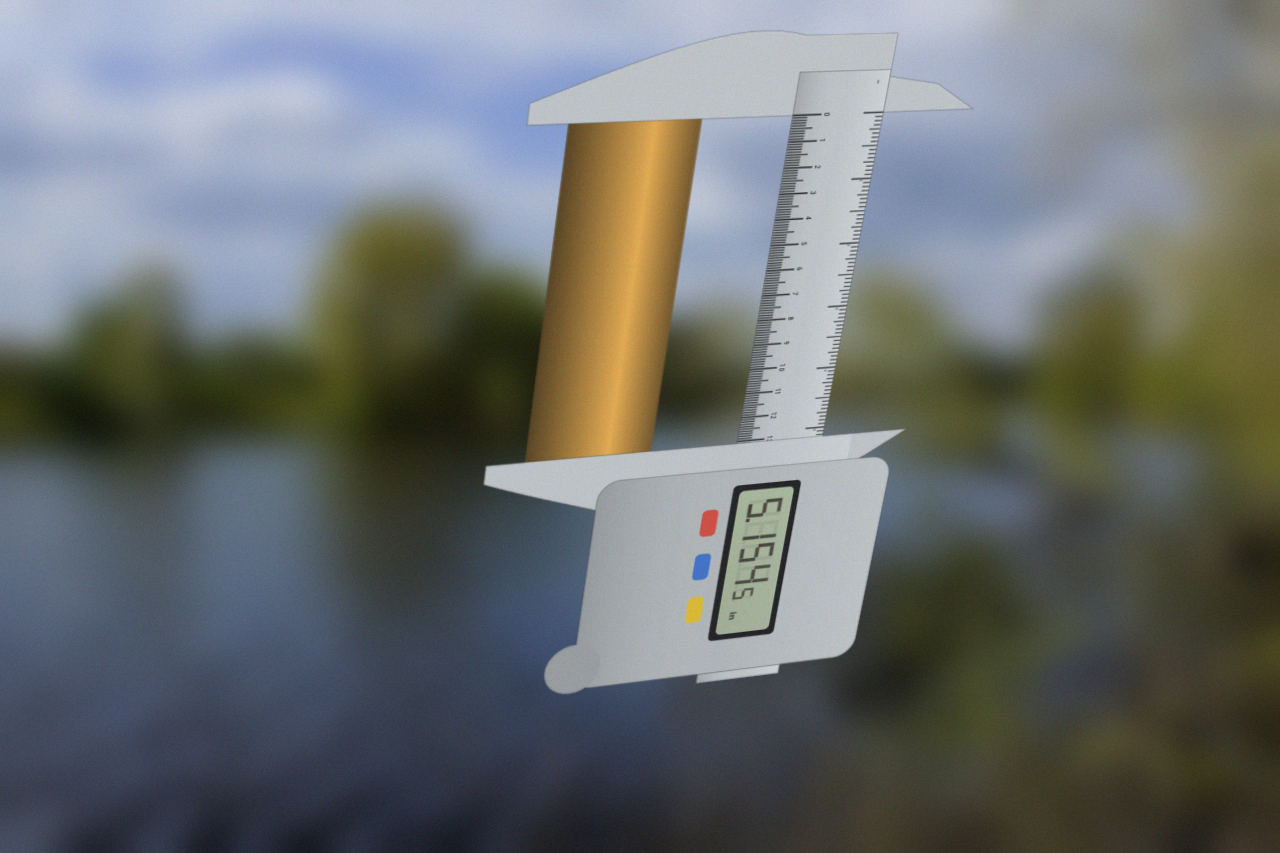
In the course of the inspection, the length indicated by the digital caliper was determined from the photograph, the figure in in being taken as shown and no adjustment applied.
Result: 5.1545 in
